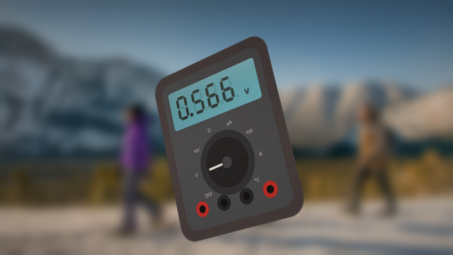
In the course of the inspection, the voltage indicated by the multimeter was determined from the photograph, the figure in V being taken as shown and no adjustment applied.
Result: 0.566 V
